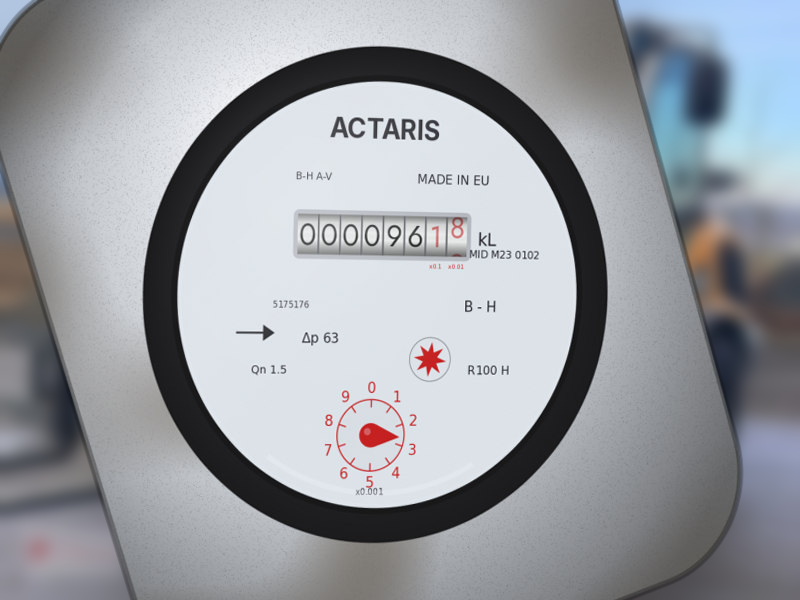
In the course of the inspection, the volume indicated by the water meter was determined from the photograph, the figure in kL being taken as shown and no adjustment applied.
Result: 96.182 kL
